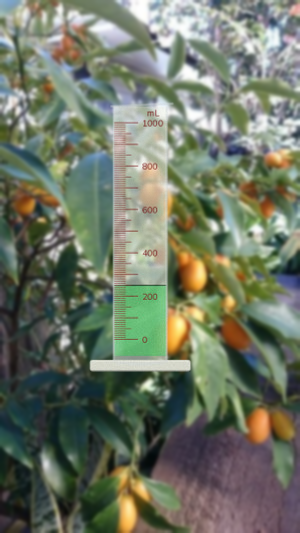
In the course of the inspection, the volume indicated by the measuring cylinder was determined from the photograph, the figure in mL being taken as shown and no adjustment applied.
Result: 250 mL
